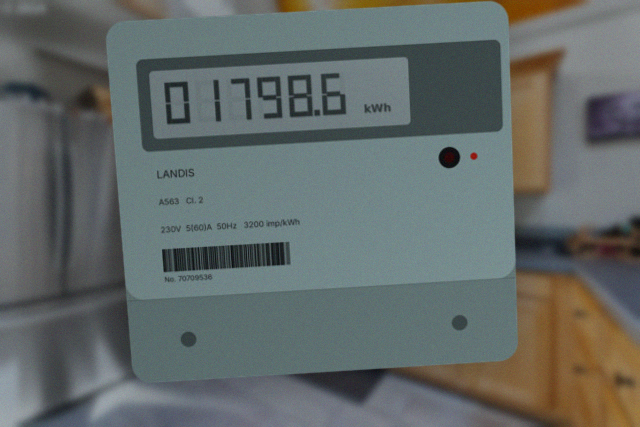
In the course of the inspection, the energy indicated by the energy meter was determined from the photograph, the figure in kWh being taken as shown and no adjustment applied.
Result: 1798.6 kWh
